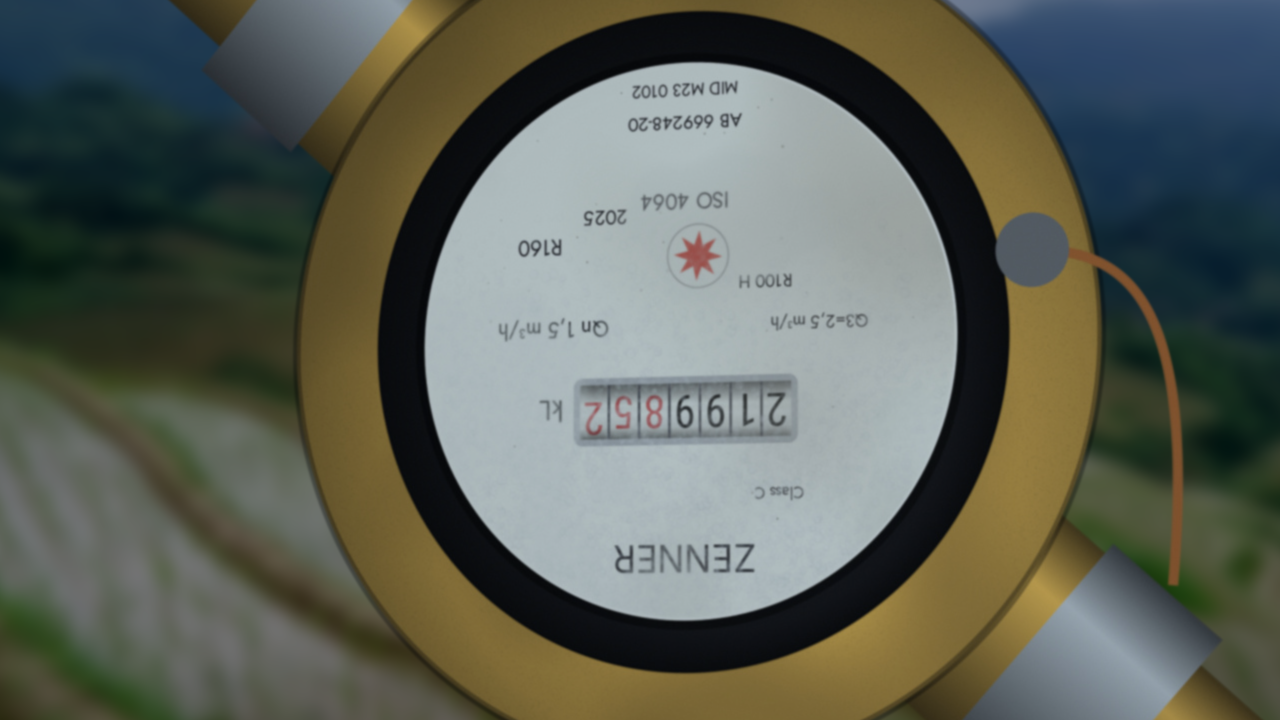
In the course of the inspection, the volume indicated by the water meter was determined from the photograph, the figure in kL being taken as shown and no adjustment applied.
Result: 2199.852 kL
